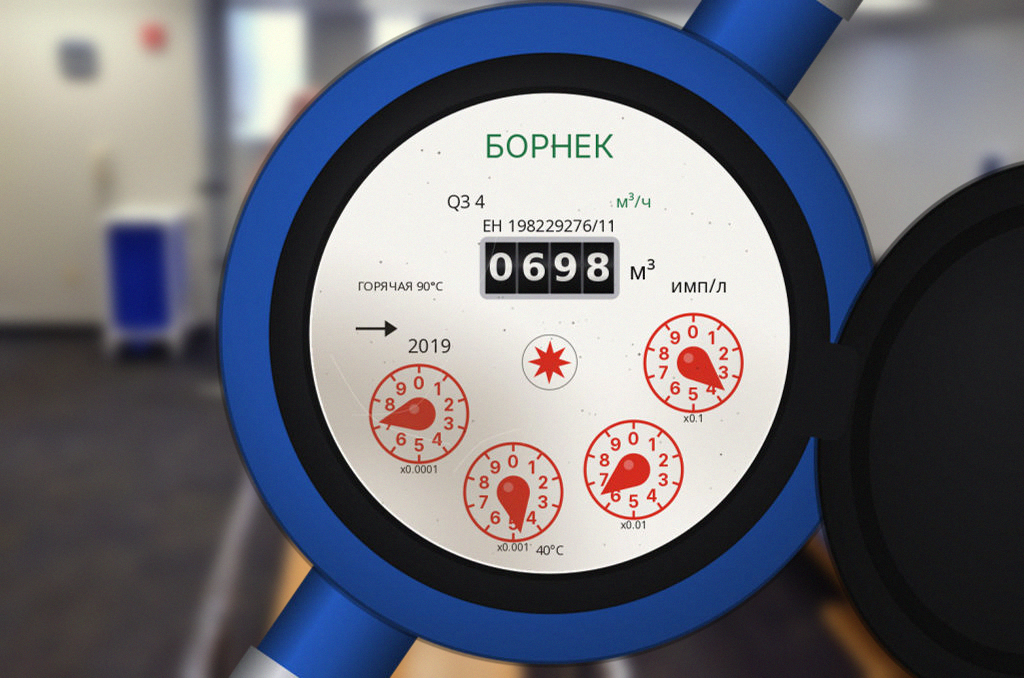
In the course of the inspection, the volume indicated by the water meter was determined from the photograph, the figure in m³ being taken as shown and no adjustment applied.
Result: 698.3647 m³
